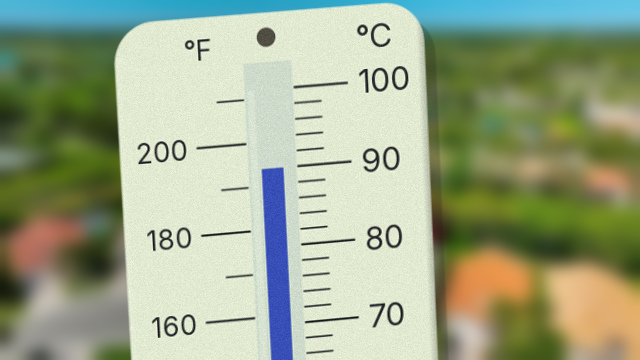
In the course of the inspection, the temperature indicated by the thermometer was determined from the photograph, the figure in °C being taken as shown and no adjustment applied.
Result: 90 °C
